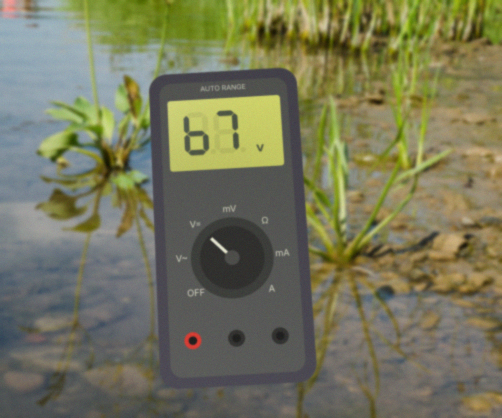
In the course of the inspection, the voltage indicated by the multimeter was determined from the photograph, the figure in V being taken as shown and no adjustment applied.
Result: 67 V
